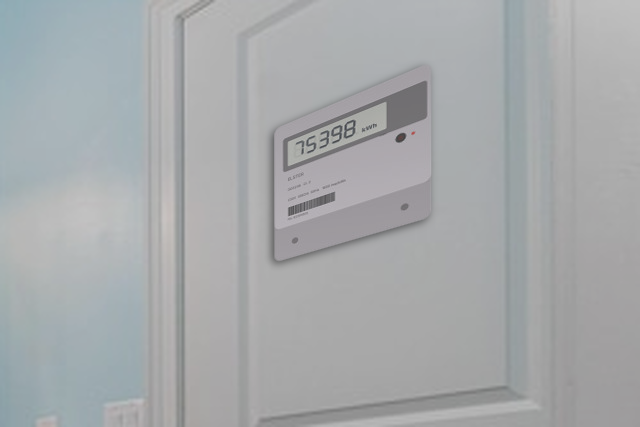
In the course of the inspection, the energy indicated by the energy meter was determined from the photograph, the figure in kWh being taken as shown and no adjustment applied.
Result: 75398 kWh
